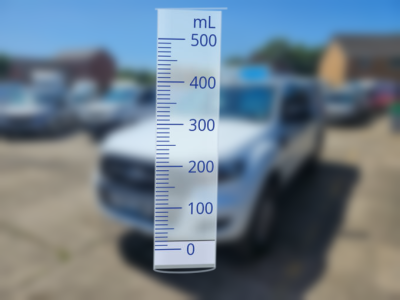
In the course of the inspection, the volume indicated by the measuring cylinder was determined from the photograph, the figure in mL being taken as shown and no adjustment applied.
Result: 20 mL
